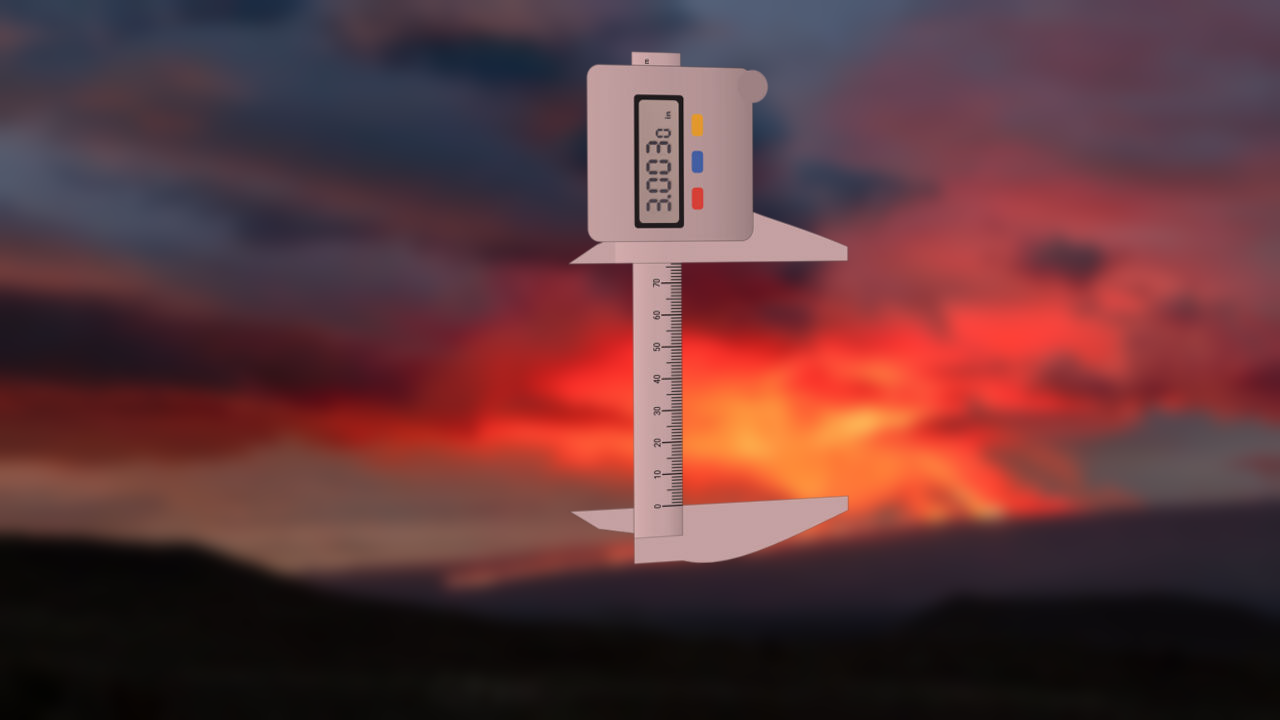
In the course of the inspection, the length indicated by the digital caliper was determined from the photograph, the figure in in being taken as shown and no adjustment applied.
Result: 3.0030 in
